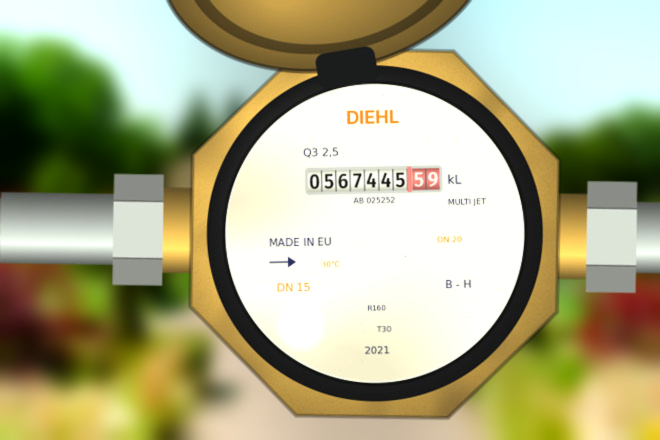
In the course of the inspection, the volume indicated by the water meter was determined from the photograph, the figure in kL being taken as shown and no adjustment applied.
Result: 567445.59 kL
